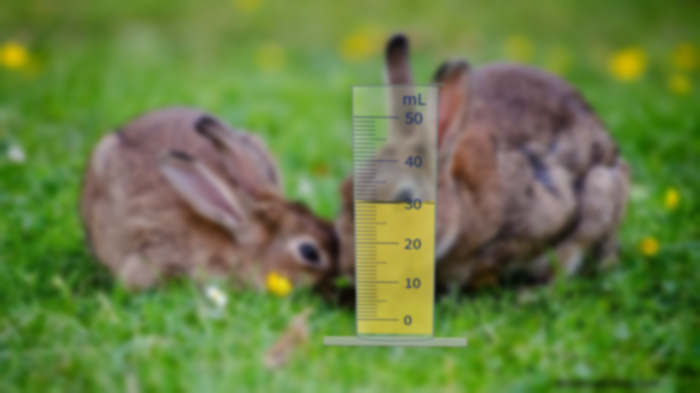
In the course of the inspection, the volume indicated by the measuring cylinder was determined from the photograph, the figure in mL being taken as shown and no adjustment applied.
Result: 30 mL
